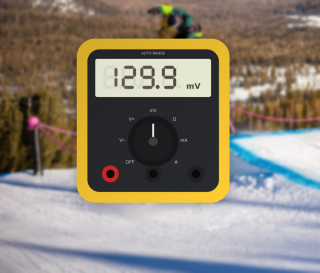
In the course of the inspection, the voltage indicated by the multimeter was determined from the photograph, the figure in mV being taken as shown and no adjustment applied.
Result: 129.9 mV
